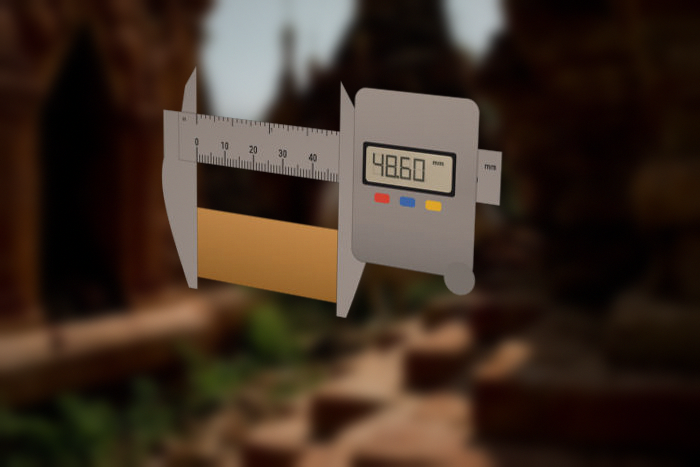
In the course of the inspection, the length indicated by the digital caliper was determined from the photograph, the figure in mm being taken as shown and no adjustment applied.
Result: 48.60 mm
